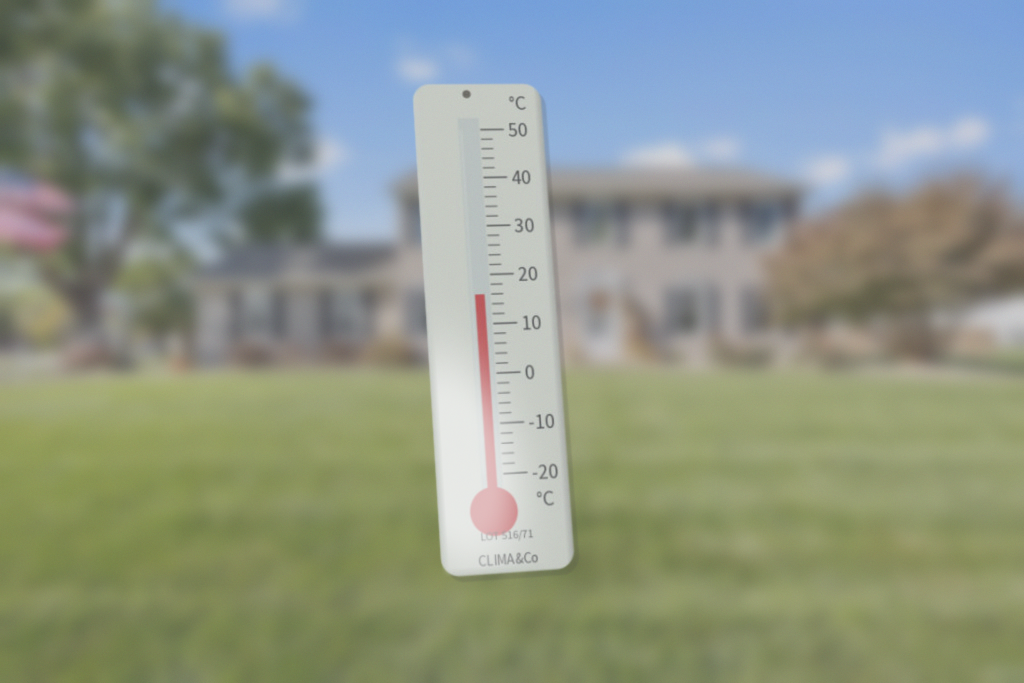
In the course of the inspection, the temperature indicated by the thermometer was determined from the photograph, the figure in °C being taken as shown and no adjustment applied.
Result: 16 °C
